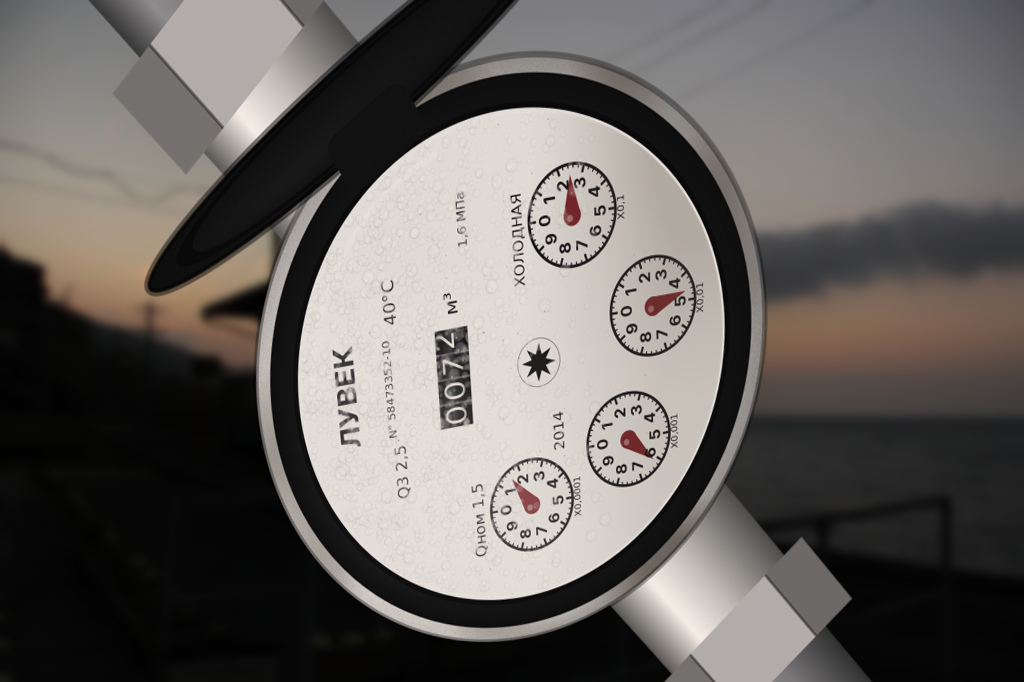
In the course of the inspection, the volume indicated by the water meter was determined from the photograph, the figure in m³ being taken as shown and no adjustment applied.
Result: 72.2461 m³
